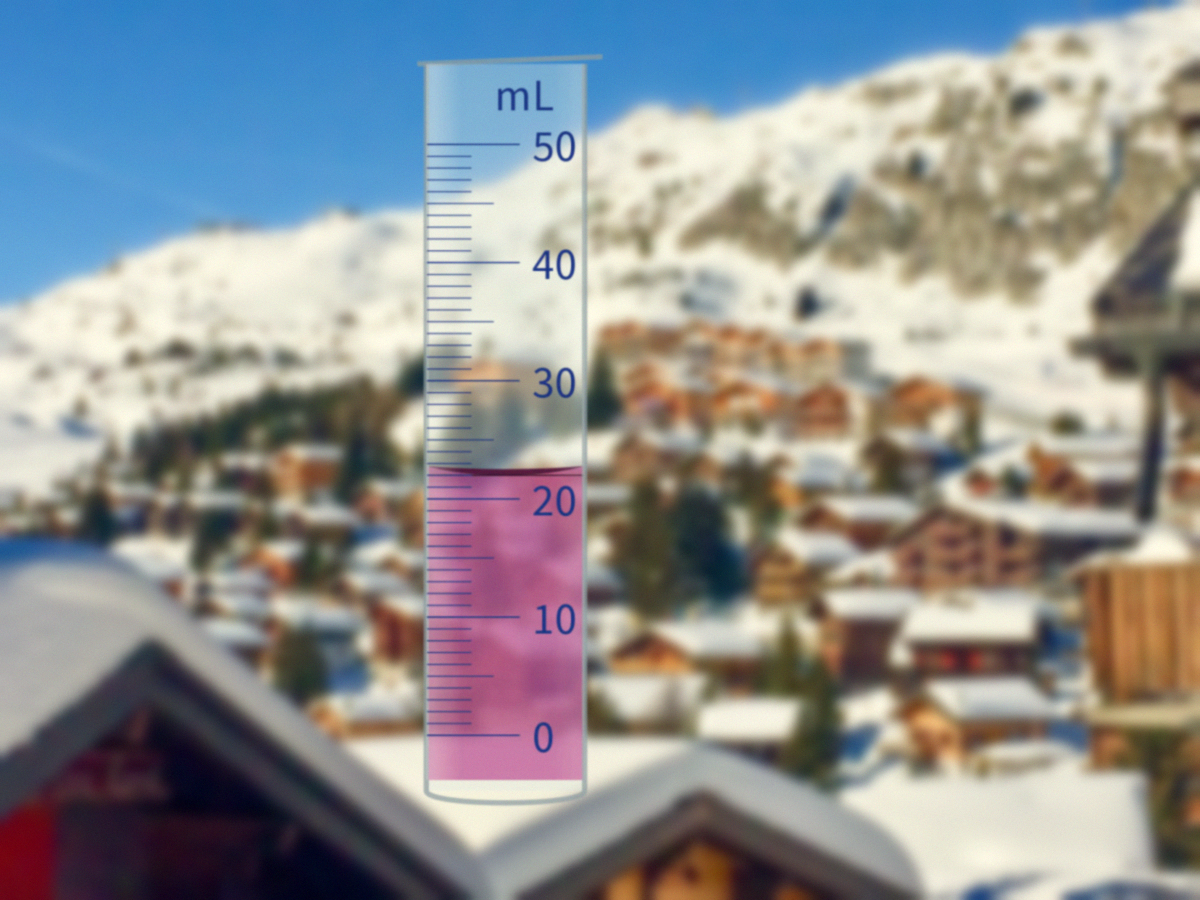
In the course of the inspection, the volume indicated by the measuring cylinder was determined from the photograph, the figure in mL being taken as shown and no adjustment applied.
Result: 22 mL
